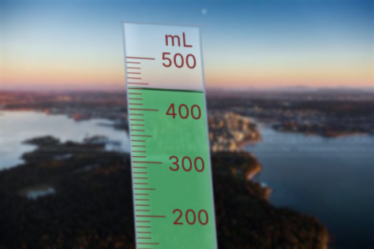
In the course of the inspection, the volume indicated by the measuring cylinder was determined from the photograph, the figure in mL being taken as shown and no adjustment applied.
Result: 440 mL
